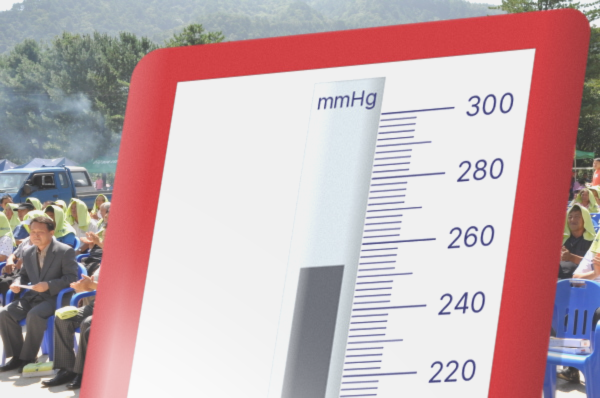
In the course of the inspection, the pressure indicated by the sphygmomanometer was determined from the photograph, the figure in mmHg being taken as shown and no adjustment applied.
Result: 254 mmHg
